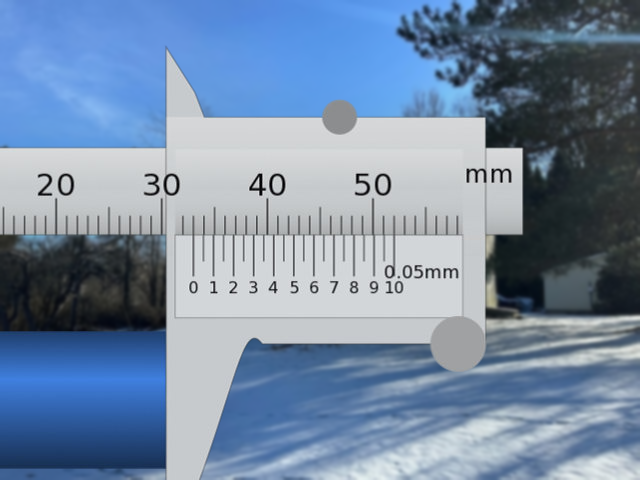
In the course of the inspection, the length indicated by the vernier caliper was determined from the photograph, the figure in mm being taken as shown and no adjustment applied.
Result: 33.0 mm
